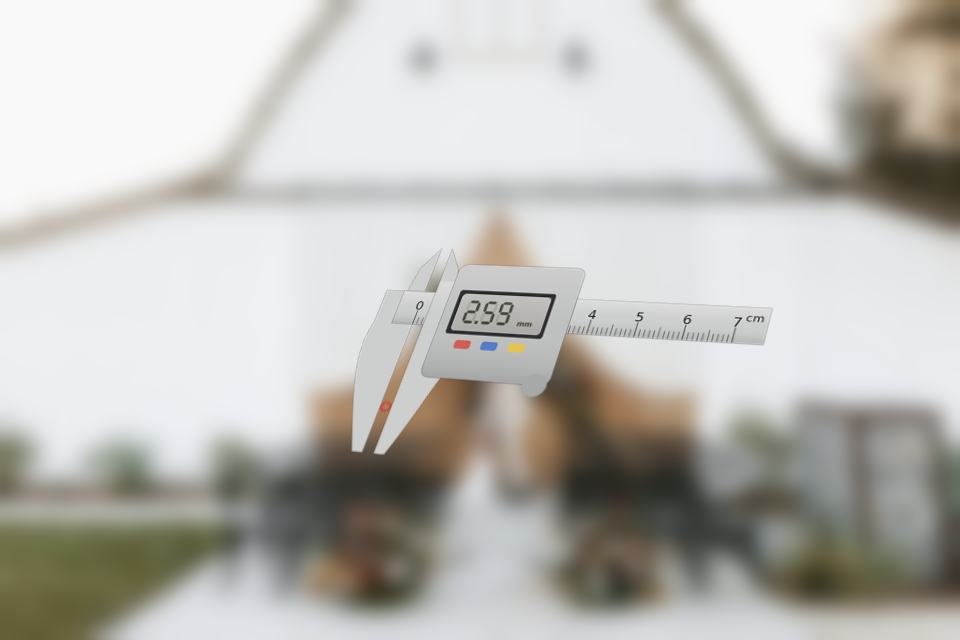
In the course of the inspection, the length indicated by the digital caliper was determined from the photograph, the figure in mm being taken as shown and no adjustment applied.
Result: 2.59 mm
